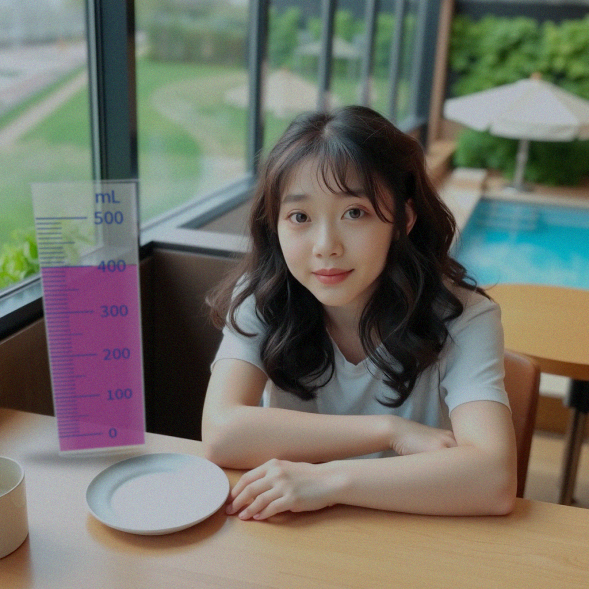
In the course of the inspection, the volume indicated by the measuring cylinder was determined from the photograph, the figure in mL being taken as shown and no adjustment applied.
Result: 400 mL
